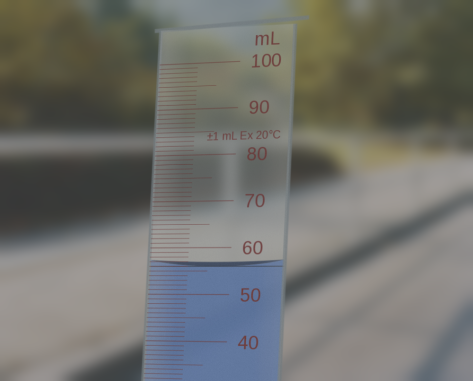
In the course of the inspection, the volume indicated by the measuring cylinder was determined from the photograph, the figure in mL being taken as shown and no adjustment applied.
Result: 56 mL
